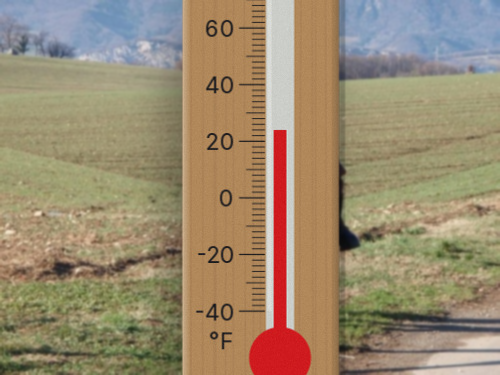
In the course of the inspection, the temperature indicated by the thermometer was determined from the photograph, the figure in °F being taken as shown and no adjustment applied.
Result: 24 °F
